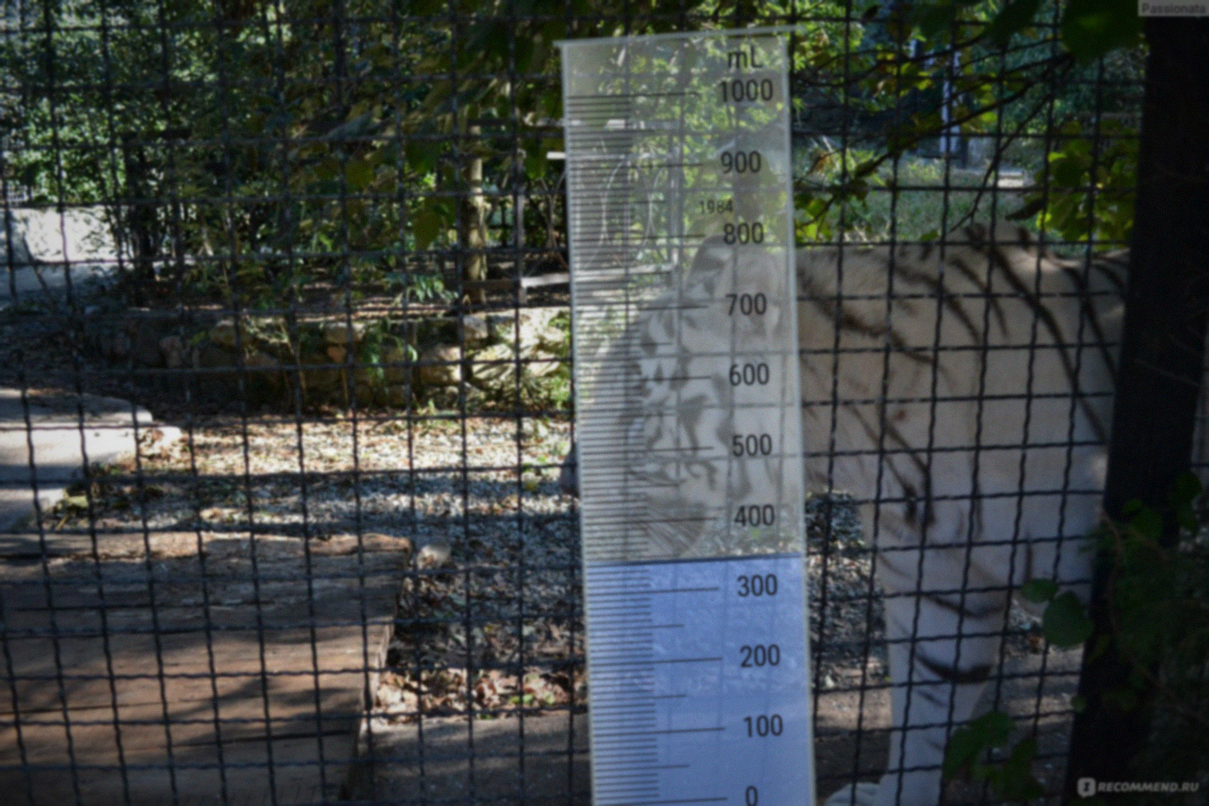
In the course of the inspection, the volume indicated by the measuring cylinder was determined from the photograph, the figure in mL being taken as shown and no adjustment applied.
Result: 340 mL
